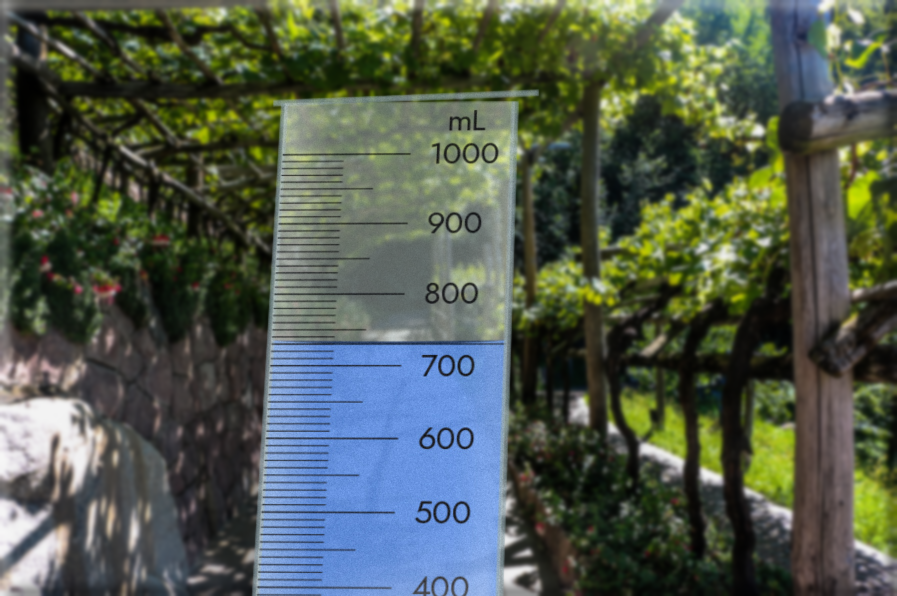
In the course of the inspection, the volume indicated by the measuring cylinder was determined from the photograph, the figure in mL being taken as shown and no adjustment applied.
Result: 730 mL
